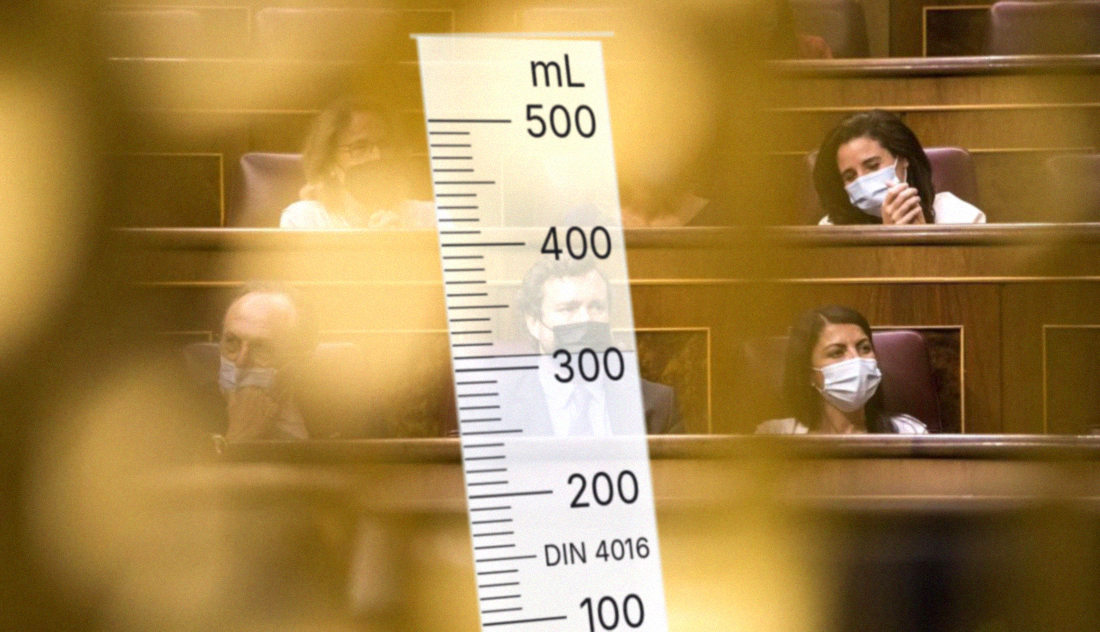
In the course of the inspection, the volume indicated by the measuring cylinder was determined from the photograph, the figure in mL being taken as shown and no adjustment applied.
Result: 310 mL
